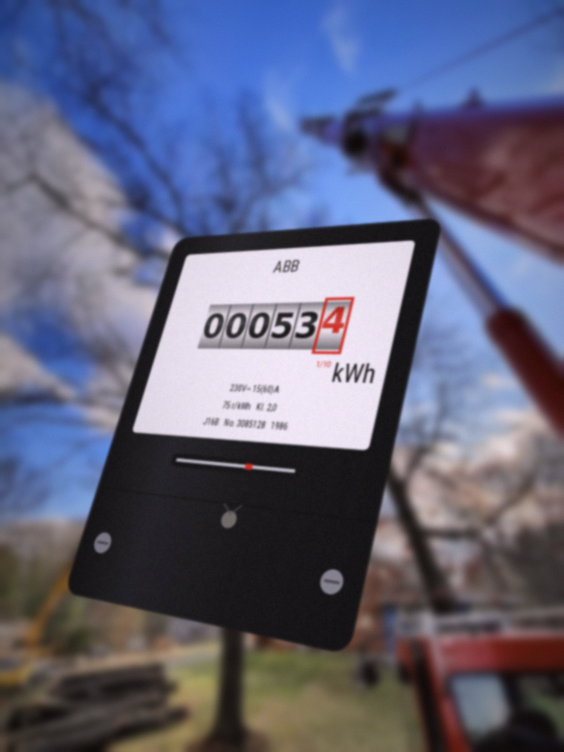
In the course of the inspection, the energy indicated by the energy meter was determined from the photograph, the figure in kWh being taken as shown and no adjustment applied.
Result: 53.4 kWh
